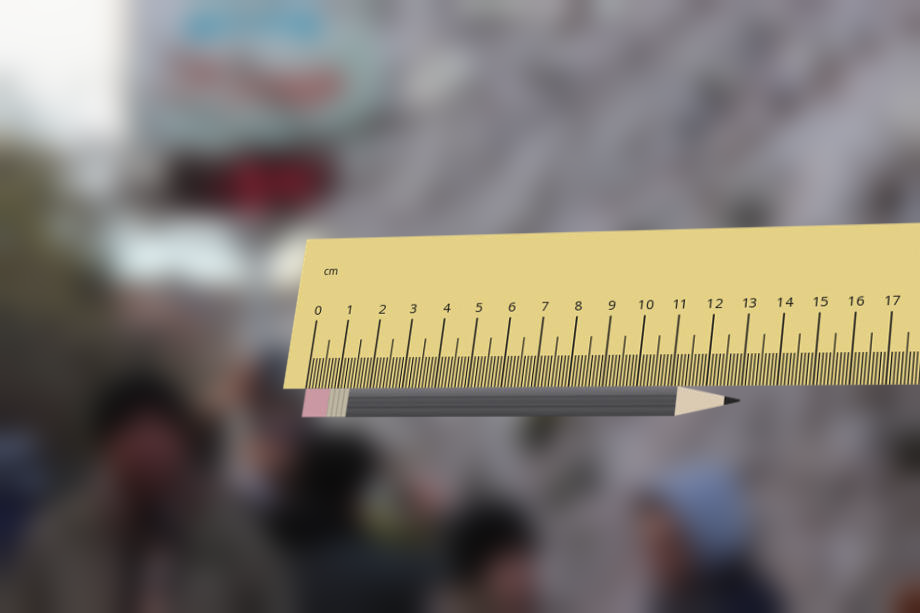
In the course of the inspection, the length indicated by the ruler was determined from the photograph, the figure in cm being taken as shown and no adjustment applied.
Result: 13 cm
